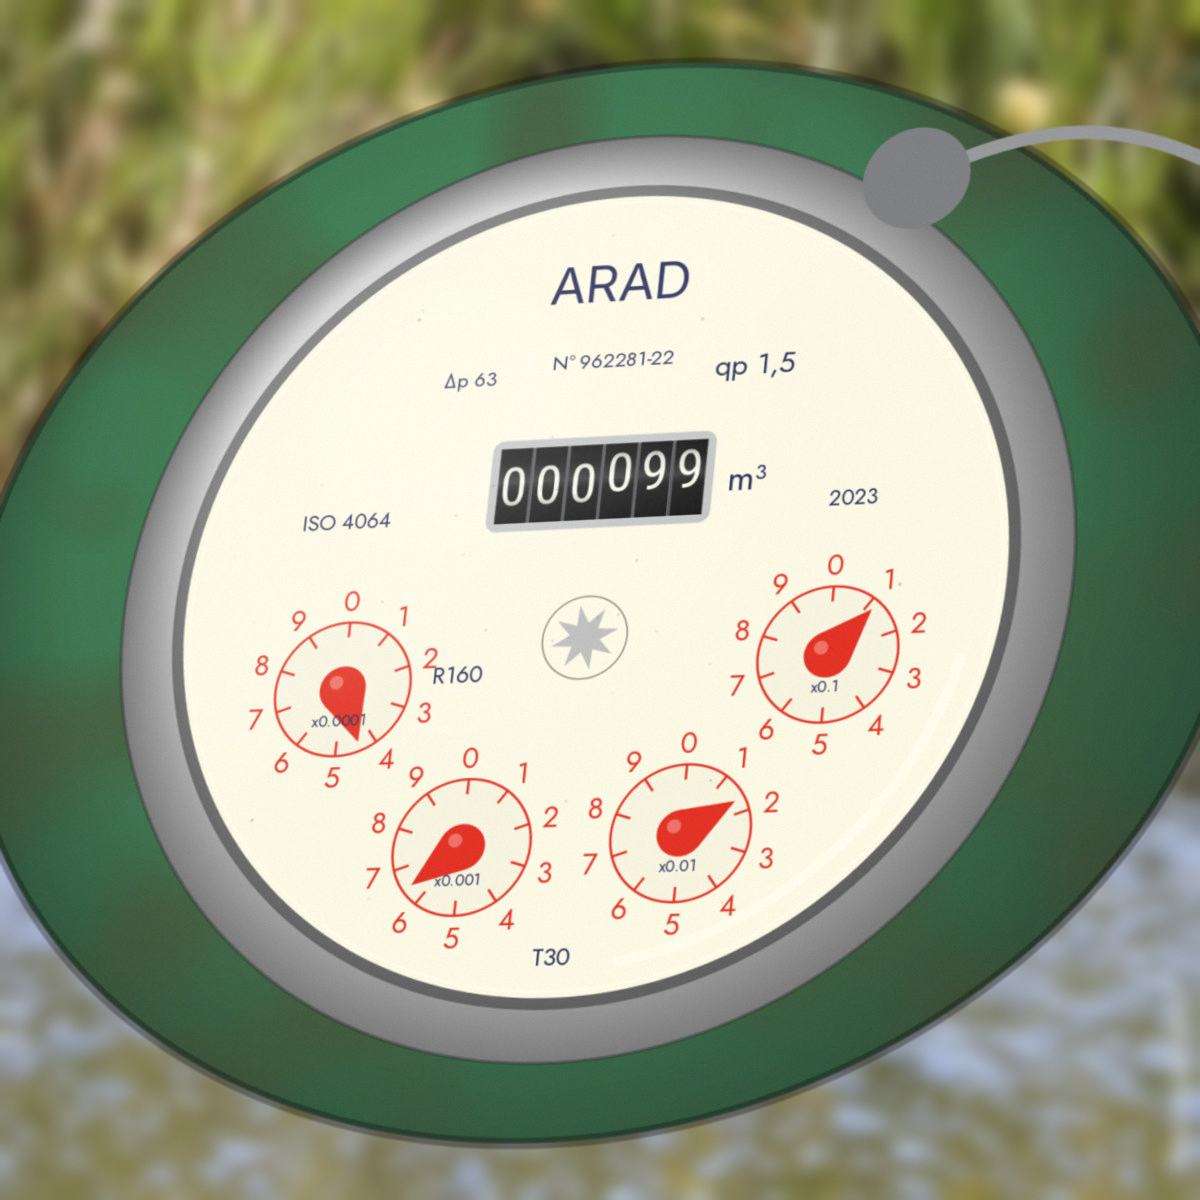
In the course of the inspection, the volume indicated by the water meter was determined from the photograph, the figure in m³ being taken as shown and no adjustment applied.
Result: 99.1164 m³
